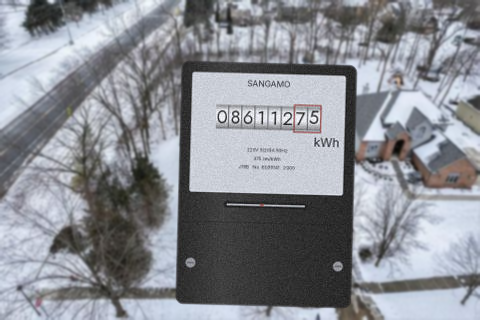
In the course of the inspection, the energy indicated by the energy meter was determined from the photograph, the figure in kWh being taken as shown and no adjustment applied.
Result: 86112.75 kWh
